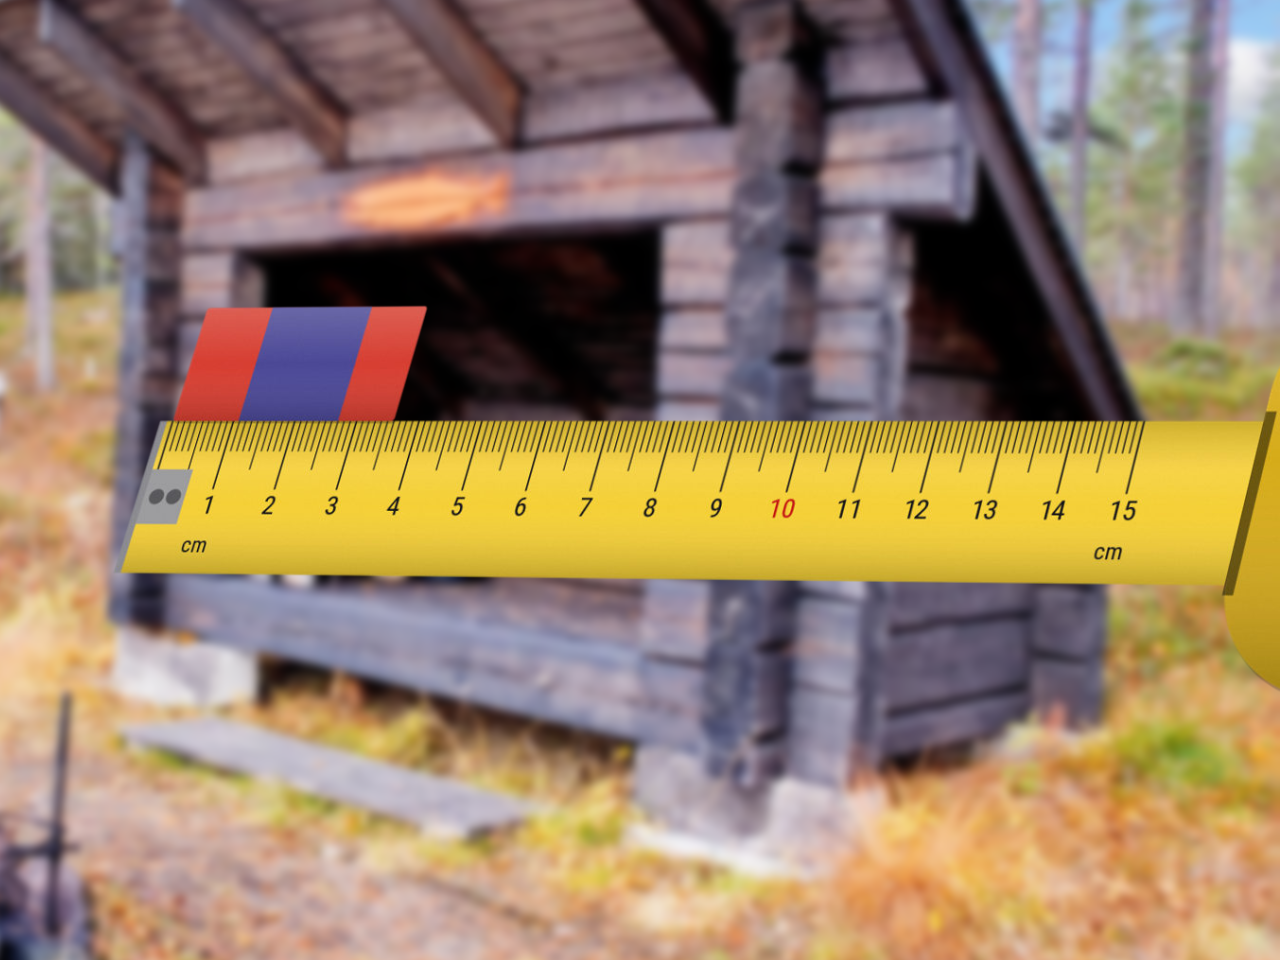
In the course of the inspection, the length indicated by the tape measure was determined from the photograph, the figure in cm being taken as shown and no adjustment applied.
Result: 3.6 cm
